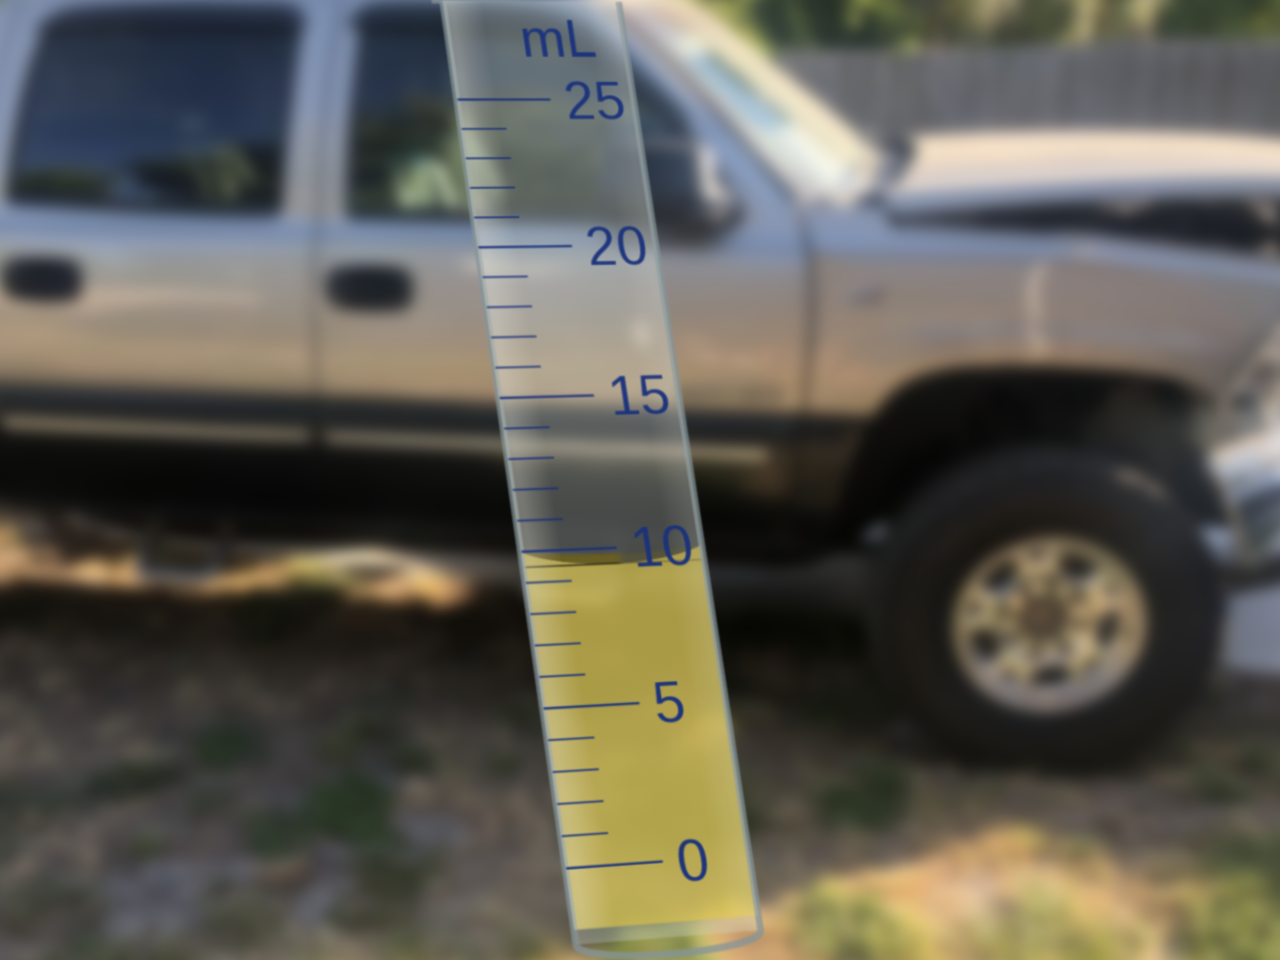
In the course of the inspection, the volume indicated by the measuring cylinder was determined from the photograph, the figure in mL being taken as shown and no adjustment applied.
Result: 9.5 mL
